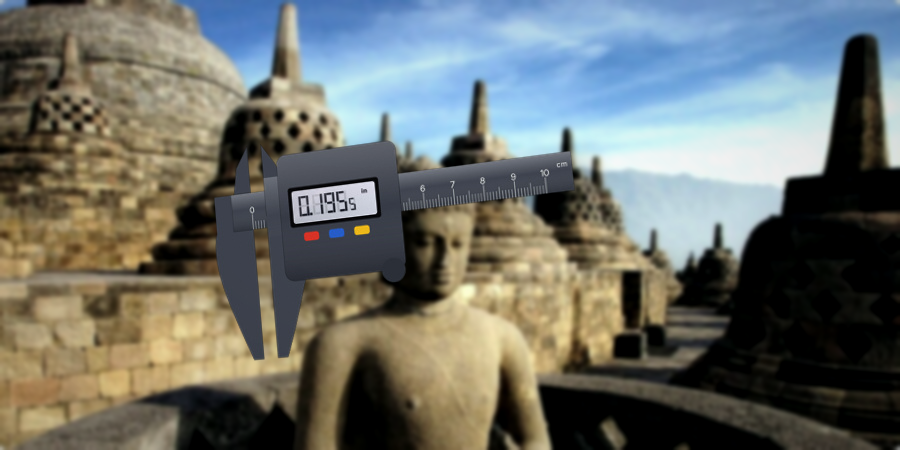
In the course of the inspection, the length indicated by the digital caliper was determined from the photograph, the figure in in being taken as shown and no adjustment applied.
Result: 0.1955 in
